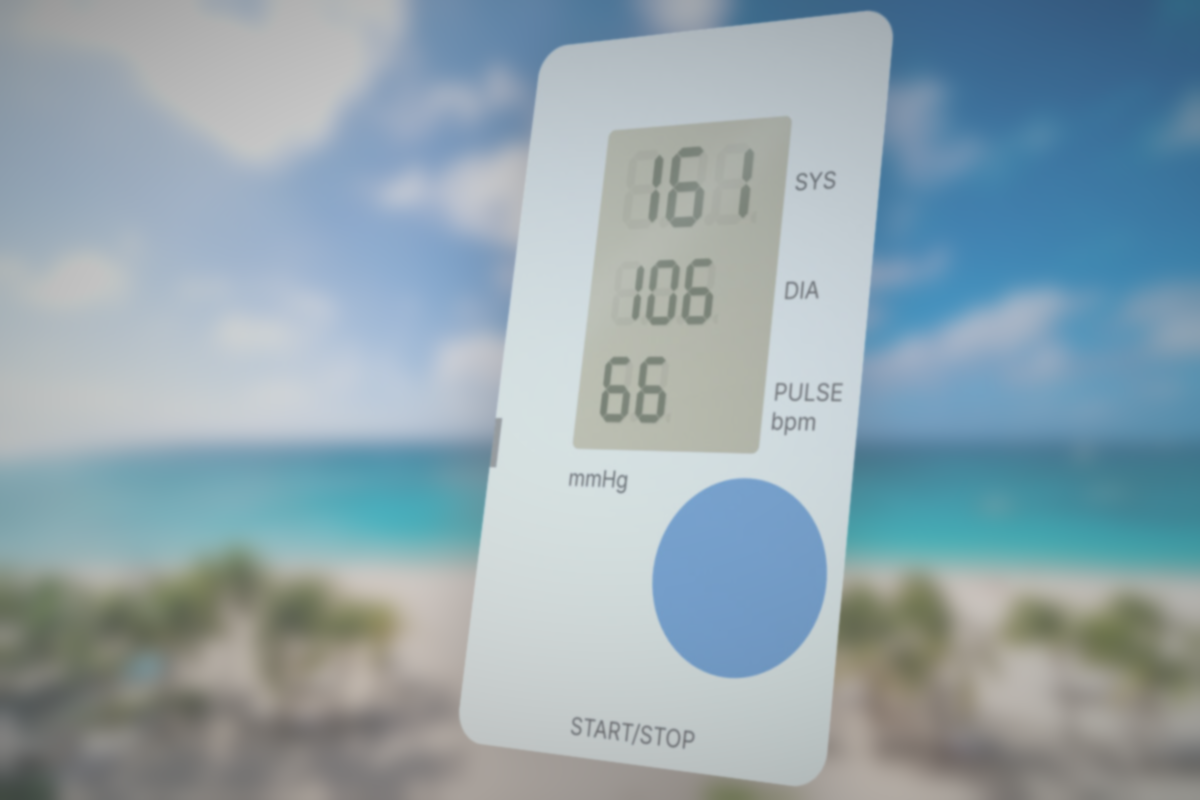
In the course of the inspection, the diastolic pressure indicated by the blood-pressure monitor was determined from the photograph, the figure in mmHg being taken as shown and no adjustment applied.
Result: 106 mmHg
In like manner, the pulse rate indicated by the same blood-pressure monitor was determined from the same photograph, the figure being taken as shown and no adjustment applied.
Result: 66 bpm
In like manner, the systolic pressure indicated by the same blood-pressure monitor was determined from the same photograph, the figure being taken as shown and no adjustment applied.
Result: 161 mmHg
